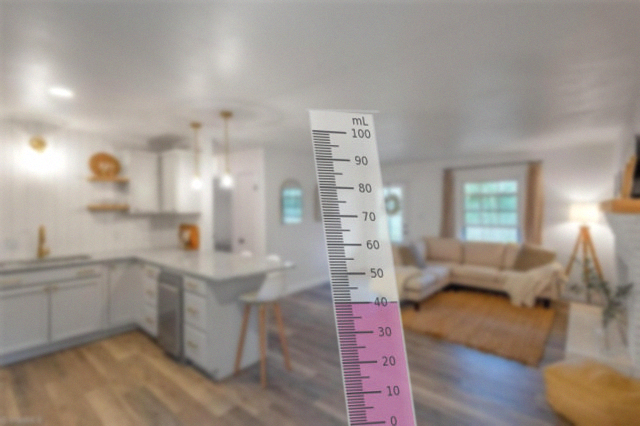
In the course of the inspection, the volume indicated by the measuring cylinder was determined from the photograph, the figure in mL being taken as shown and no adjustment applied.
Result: 40 mL
